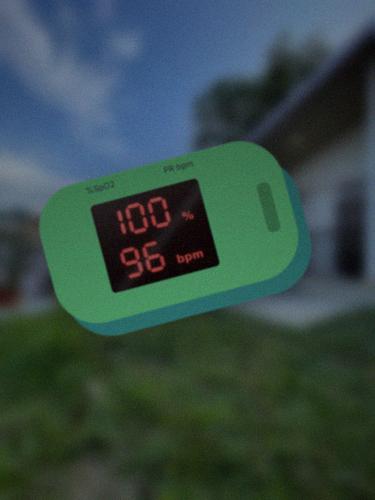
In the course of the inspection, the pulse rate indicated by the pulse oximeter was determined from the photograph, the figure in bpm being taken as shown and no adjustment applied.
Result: 96 bpm
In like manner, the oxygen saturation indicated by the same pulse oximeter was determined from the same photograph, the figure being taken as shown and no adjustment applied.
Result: 100 %
